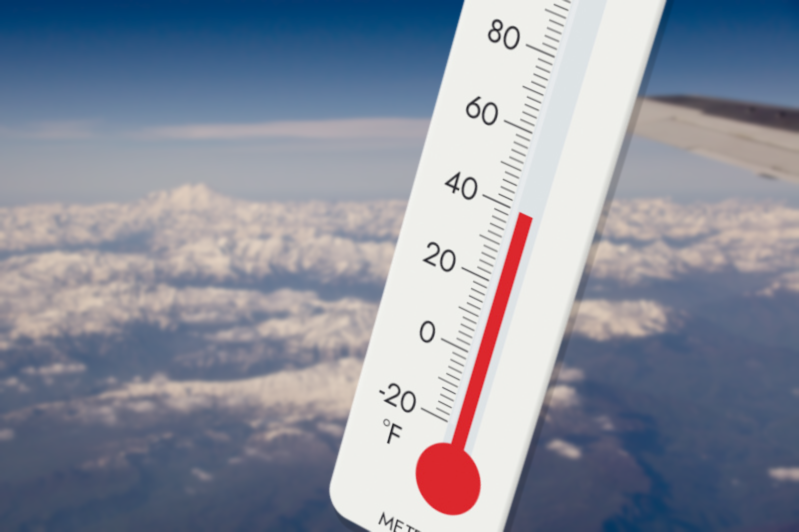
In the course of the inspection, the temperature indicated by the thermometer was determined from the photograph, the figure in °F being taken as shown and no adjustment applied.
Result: 40 °F
